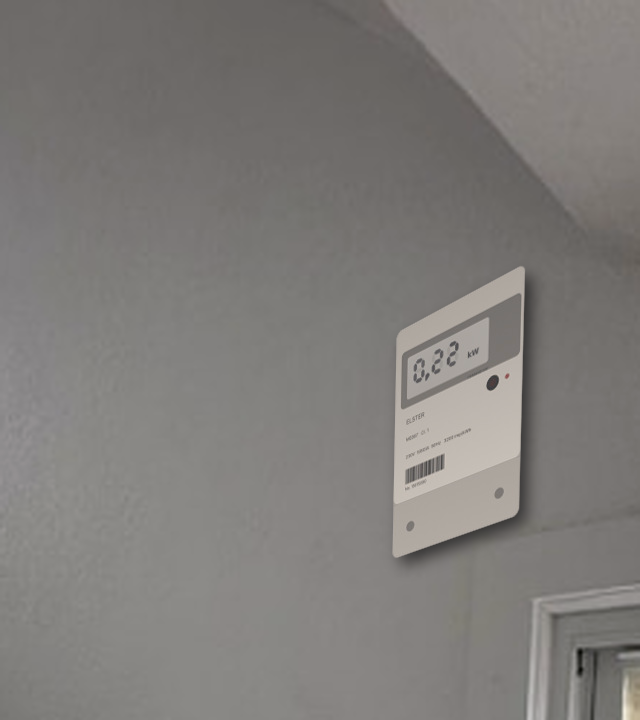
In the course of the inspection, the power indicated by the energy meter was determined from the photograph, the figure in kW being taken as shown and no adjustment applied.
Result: 0.22 kW
